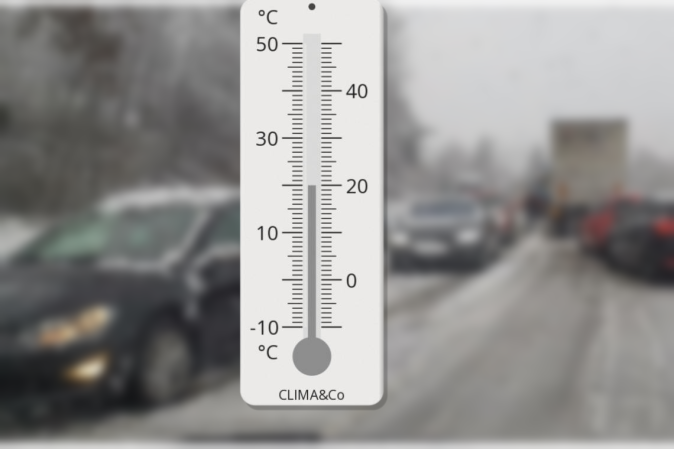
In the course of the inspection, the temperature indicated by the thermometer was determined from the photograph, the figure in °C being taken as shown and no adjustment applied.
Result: 20 °C
